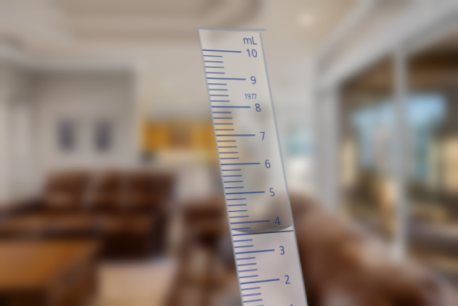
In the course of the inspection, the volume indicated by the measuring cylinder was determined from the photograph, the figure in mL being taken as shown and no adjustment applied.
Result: 3.6 mL
